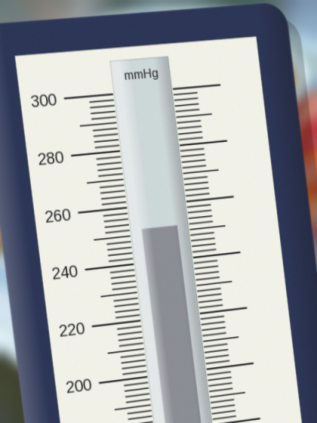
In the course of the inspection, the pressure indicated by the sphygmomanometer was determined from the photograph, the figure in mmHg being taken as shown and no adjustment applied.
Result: 252 mmHg
